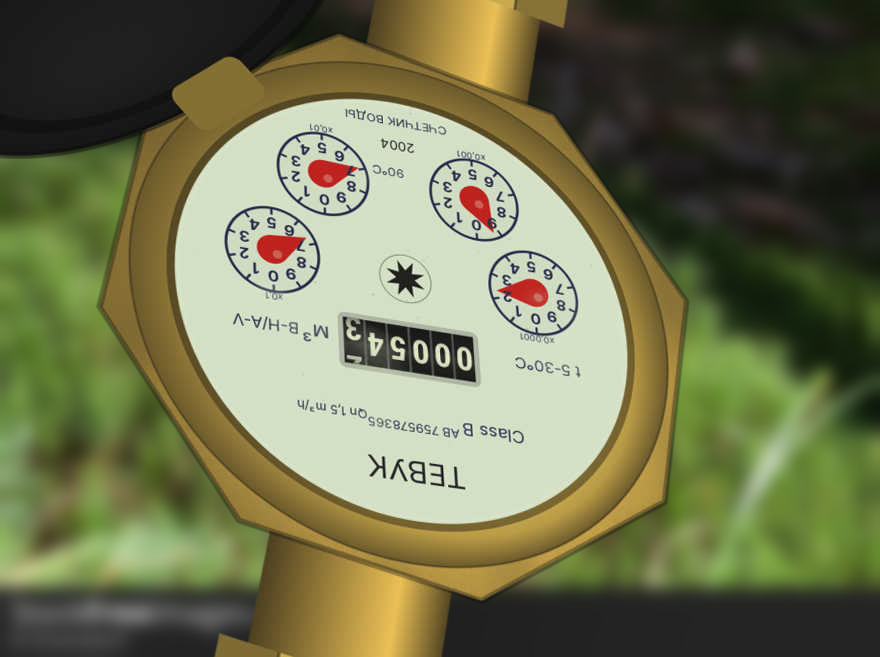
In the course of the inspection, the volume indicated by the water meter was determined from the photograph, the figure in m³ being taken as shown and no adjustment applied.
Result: 542.6692 m³
